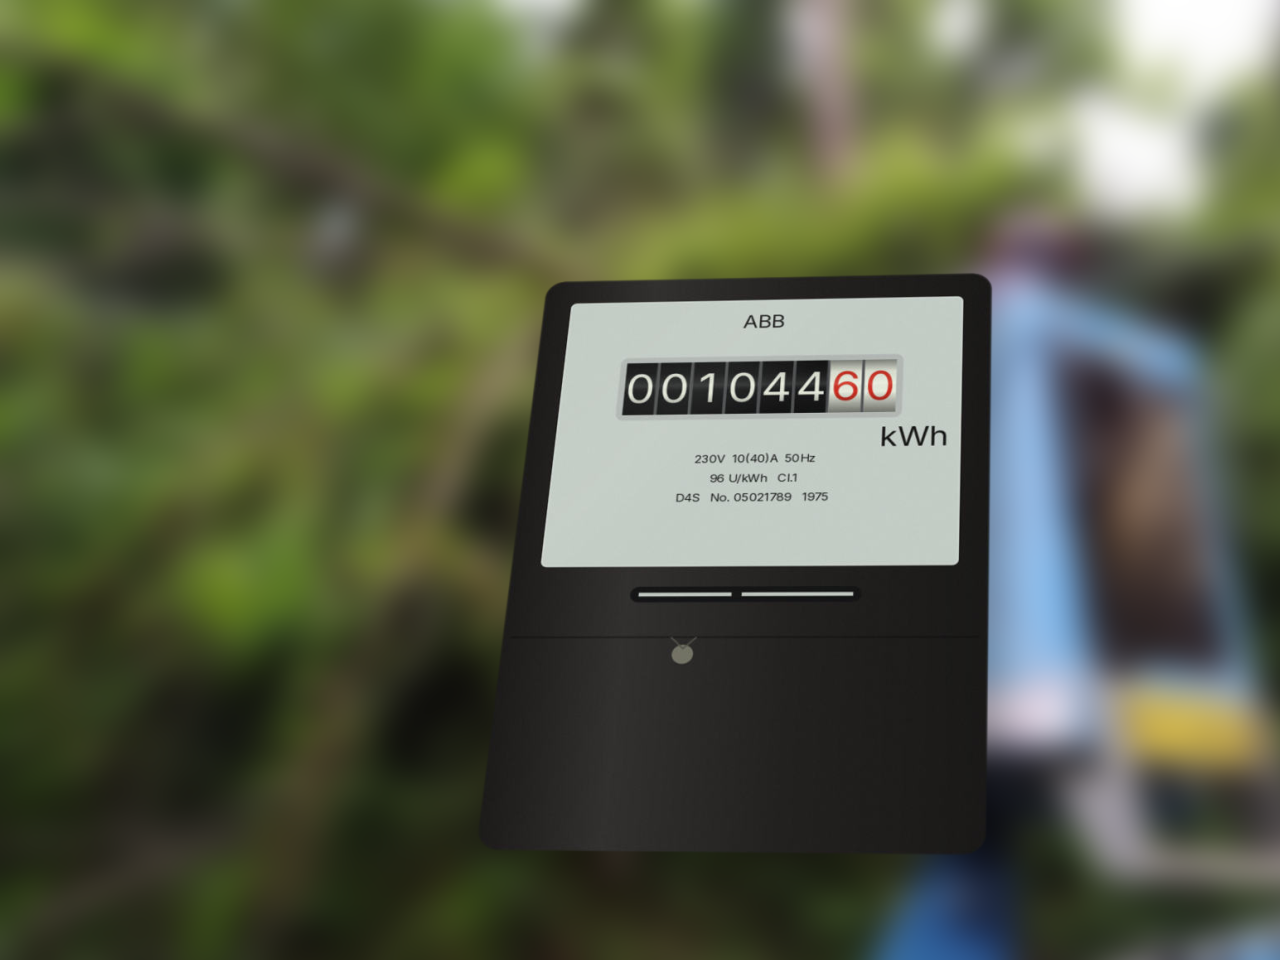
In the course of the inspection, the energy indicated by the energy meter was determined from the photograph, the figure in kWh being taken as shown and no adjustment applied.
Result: 1044.60 kWh
